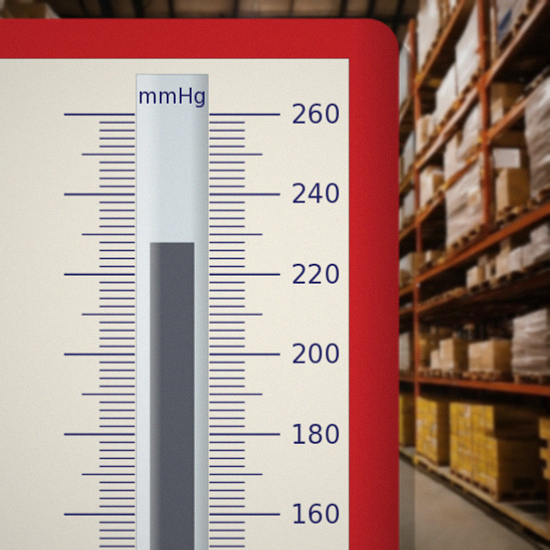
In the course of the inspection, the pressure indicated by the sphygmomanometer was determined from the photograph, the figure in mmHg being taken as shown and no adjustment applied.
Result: 228 mmHg
